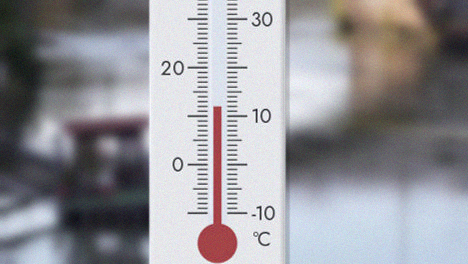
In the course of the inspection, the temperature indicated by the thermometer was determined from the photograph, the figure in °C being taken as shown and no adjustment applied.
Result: 12 °C
